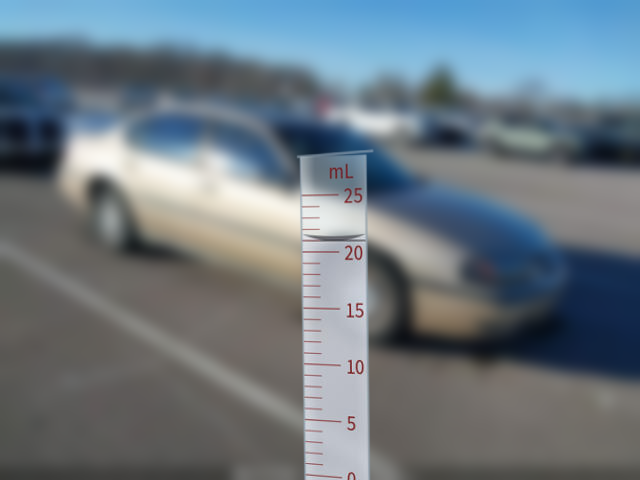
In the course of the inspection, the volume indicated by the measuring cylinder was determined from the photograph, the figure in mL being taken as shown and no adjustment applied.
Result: 21 mL
